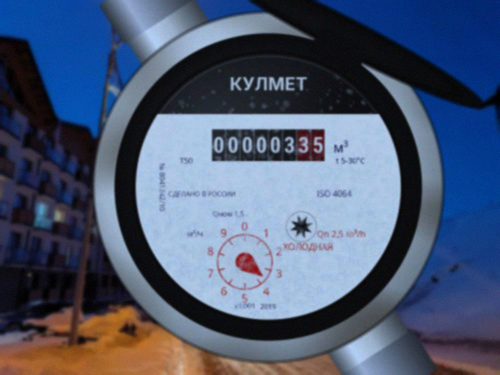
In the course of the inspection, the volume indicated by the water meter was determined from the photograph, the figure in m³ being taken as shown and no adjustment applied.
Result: 3.353 m³
